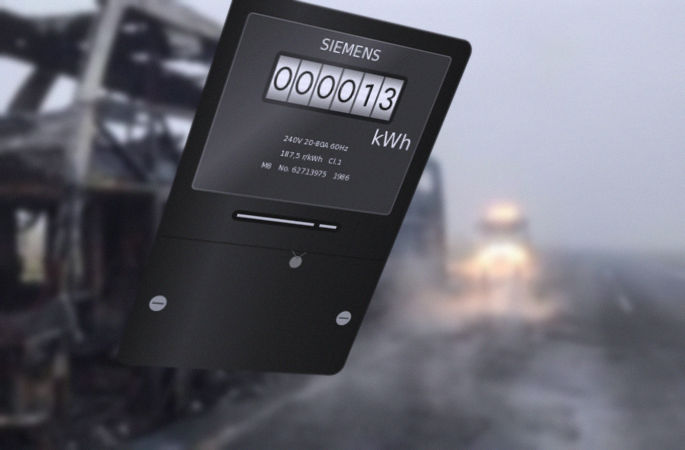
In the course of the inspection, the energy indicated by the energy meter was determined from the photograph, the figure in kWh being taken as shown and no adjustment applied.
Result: 13 kWh
